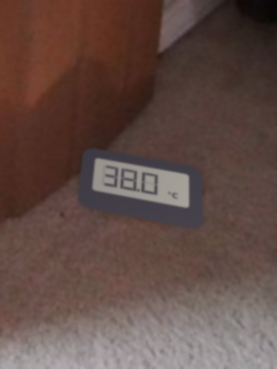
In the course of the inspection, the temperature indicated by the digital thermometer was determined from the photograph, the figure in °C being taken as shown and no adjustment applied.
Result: 38.0 °C
